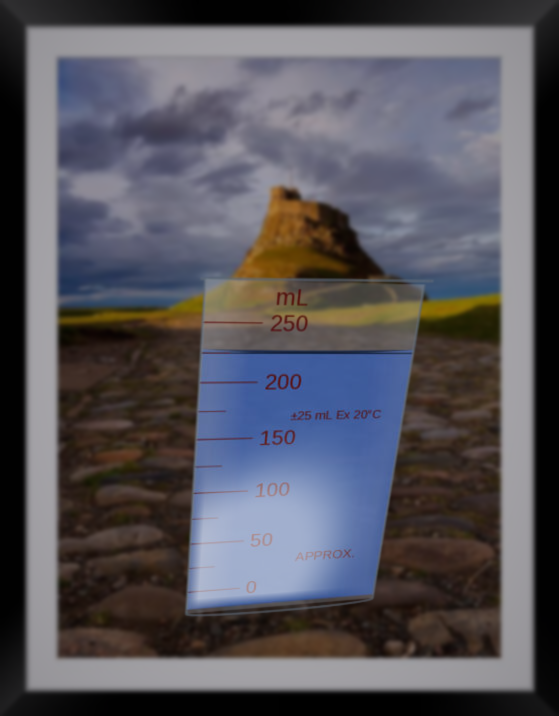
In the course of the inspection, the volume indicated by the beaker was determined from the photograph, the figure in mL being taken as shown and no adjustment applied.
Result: 225 mL
